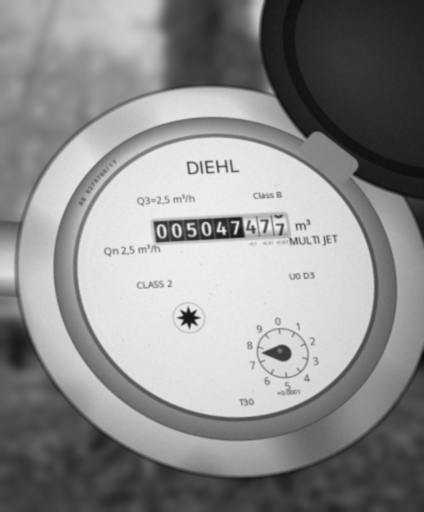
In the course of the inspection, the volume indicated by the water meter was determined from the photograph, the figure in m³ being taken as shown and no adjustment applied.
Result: 5047.4767 m³
